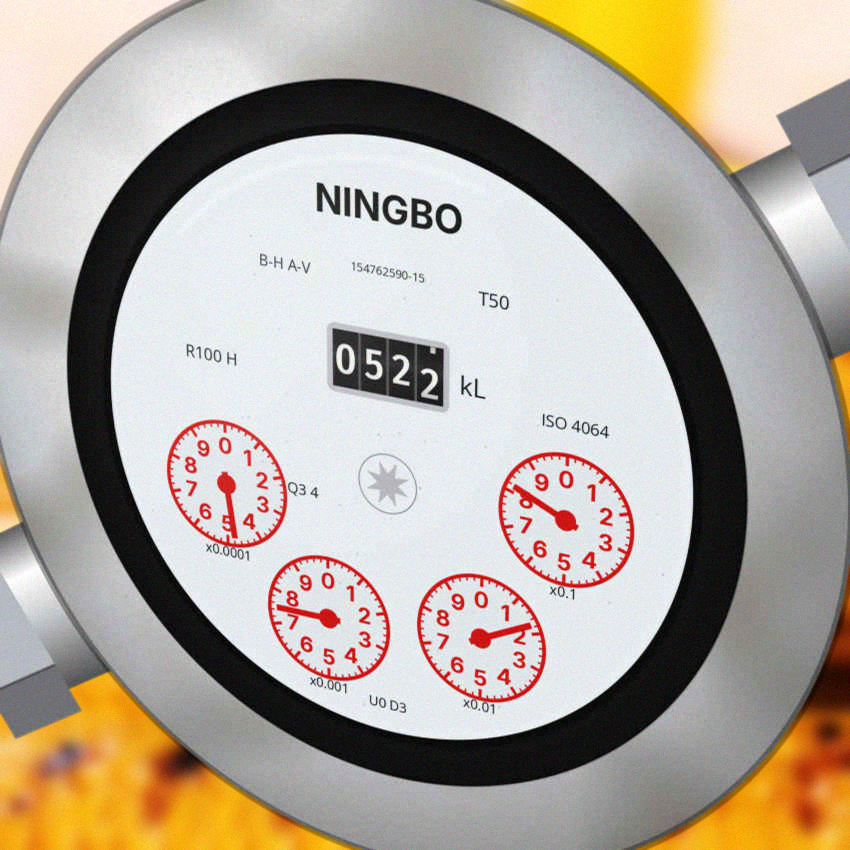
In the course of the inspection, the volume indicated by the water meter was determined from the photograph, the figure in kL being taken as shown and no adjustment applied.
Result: 521.8174 kL
